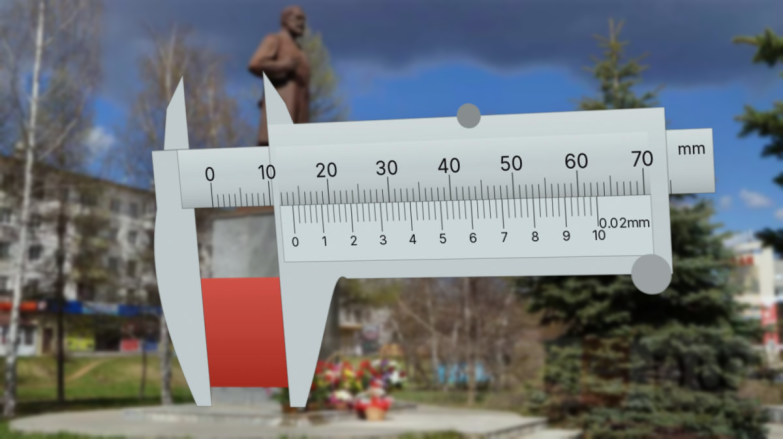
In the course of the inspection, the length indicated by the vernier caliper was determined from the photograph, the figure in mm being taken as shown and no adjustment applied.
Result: 13.8 mm
